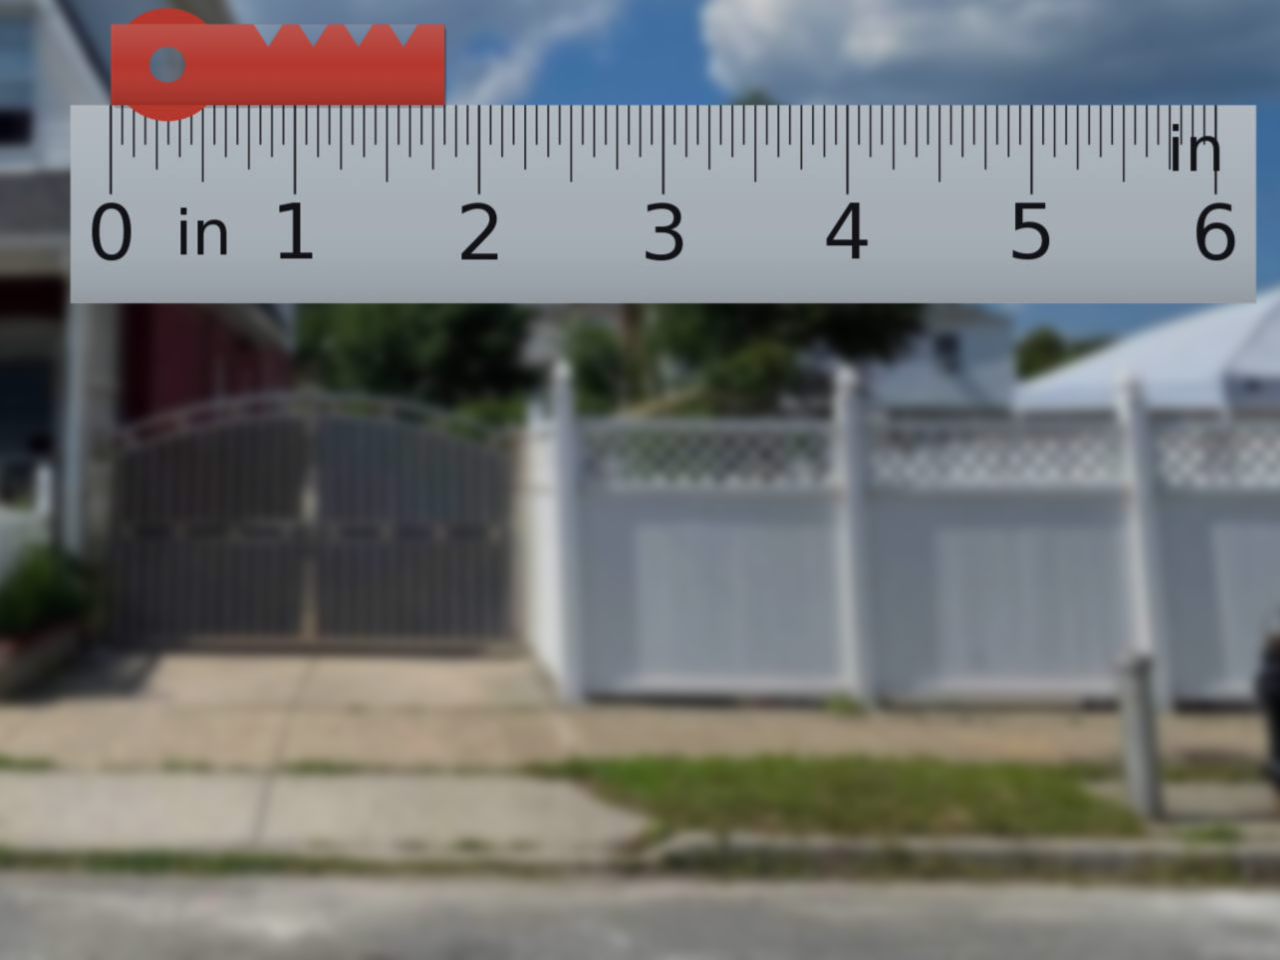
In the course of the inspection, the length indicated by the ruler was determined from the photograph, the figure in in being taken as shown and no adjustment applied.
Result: 1.8125 in
